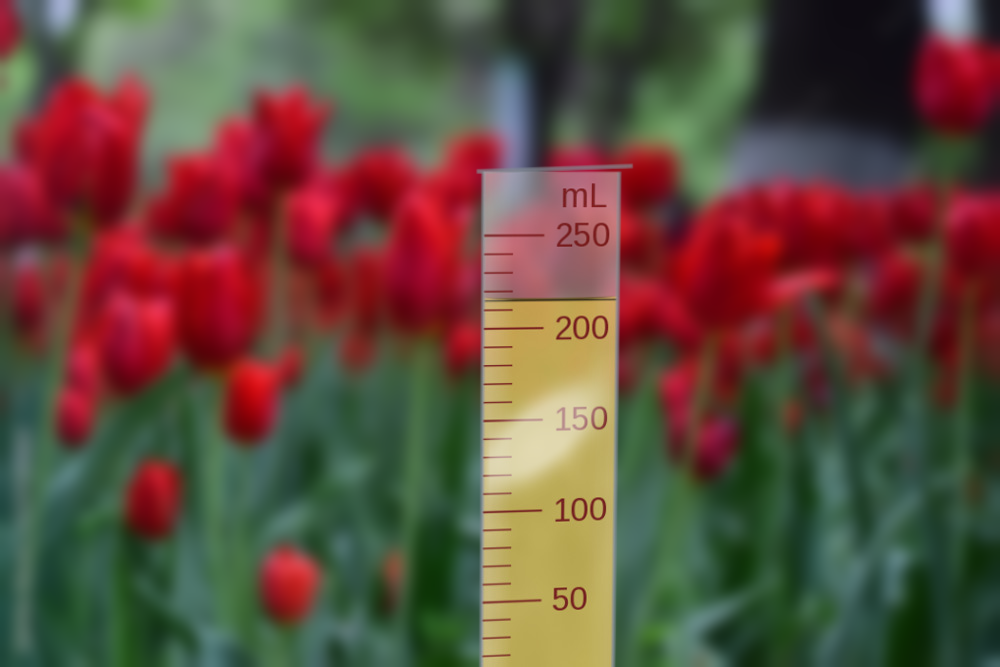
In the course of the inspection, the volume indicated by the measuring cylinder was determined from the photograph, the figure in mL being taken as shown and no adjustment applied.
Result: 215 mL
